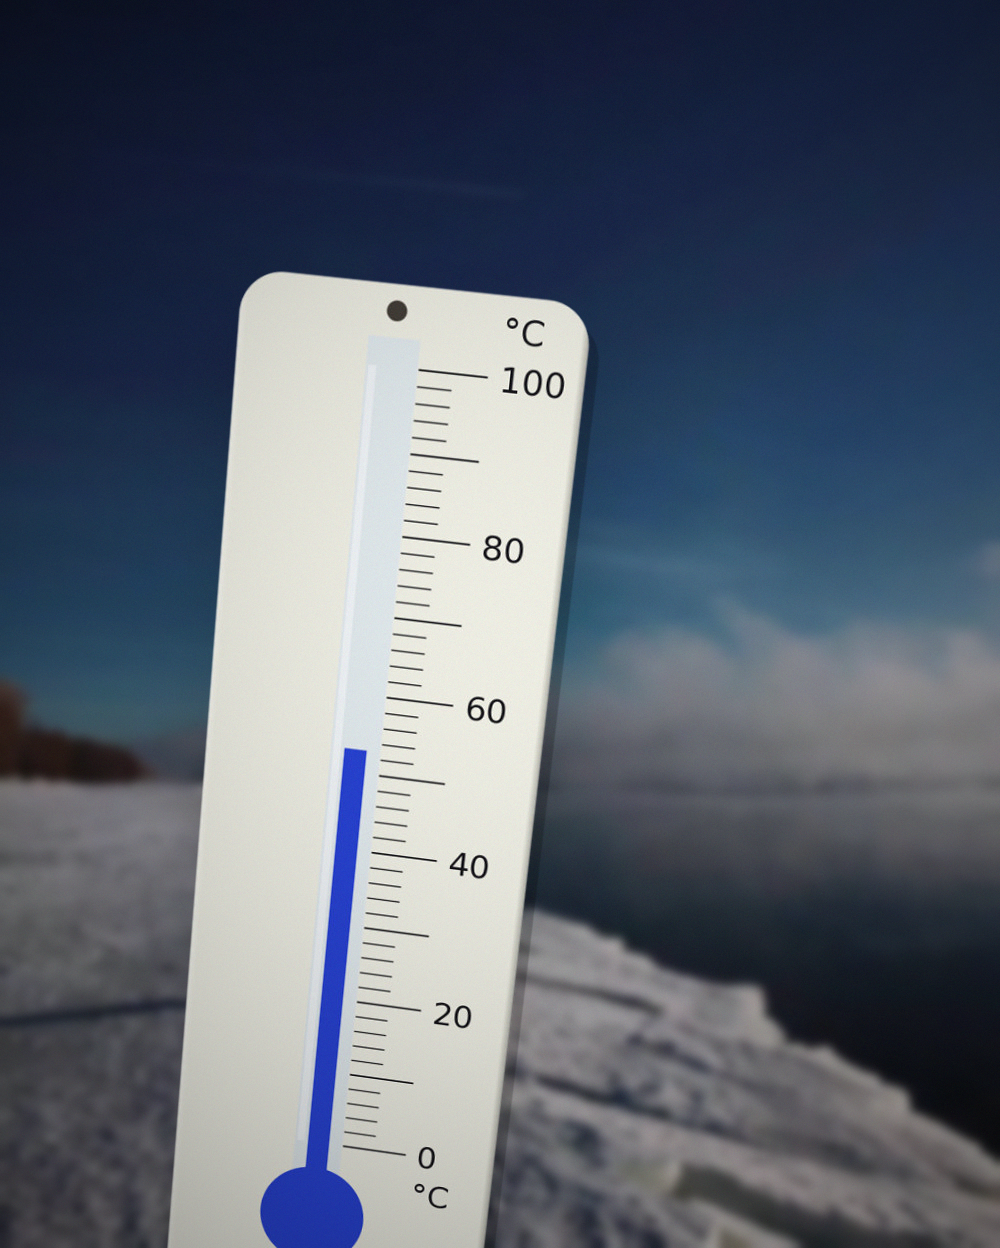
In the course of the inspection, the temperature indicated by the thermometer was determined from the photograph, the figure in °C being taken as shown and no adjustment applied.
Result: 53 °C
